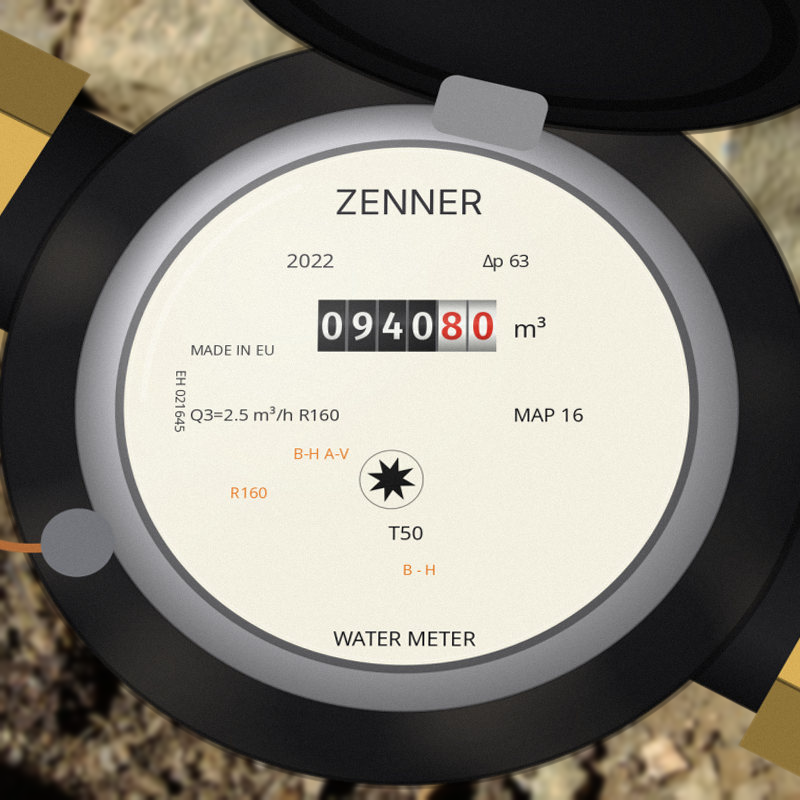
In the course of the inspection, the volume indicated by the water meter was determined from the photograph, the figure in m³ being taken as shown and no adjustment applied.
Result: 940.80 m³
